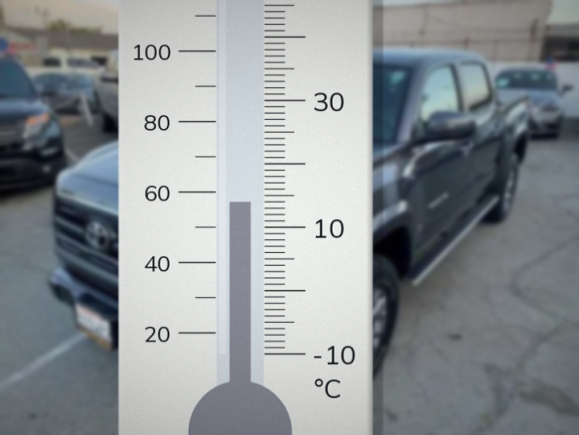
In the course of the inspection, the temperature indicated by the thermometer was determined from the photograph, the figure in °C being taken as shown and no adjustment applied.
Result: 14 °C
